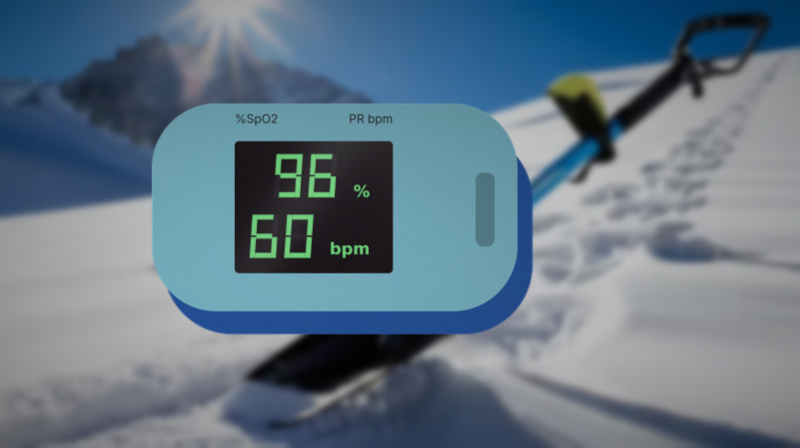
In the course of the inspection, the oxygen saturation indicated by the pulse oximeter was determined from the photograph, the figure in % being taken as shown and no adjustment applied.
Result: 96 %
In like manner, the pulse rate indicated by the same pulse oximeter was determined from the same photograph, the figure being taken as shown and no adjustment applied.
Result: 60 bpm
